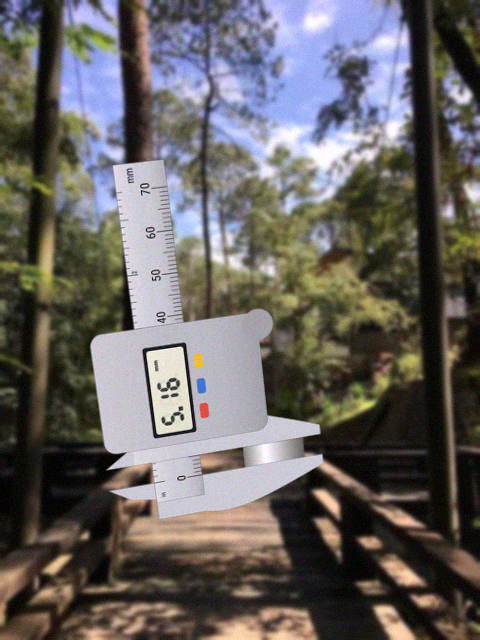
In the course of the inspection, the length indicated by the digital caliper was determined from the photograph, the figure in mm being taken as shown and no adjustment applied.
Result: 5.16 mm
